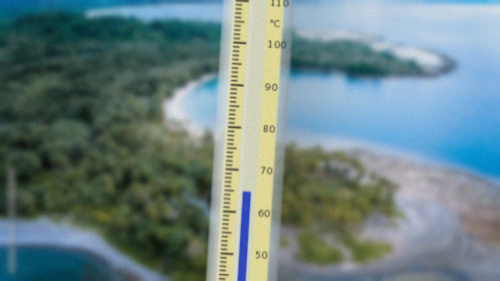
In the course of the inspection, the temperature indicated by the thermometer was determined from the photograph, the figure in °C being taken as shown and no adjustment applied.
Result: 65 °C
